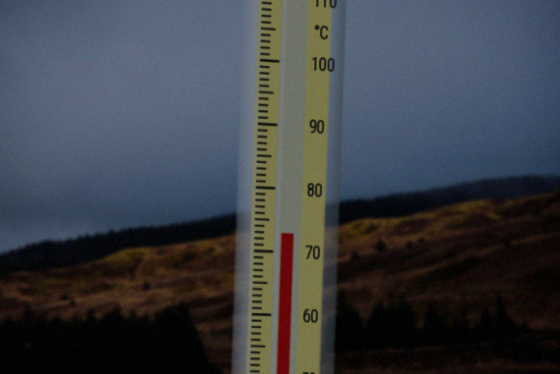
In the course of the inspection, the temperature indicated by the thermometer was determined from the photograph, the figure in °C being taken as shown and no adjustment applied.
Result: 73 °C
